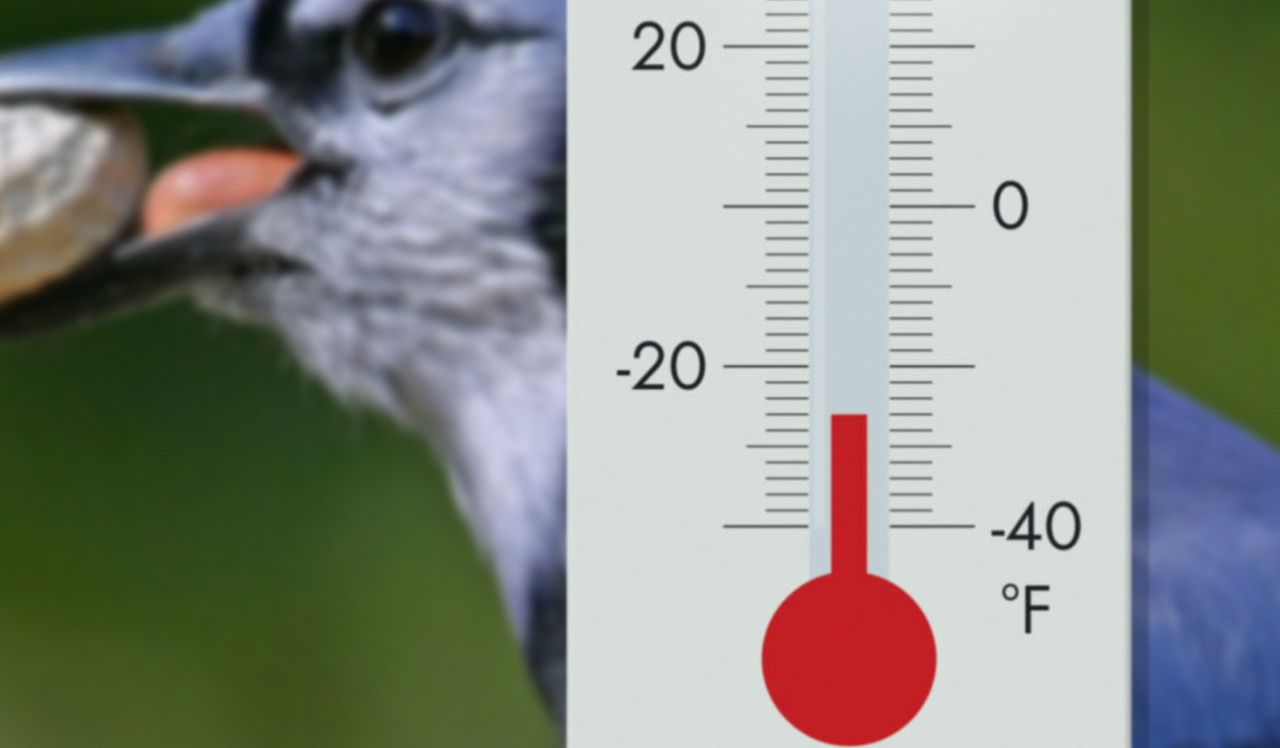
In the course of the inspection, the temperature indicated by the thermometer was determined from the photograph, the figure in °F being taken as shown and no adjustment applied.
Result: -26 °F
